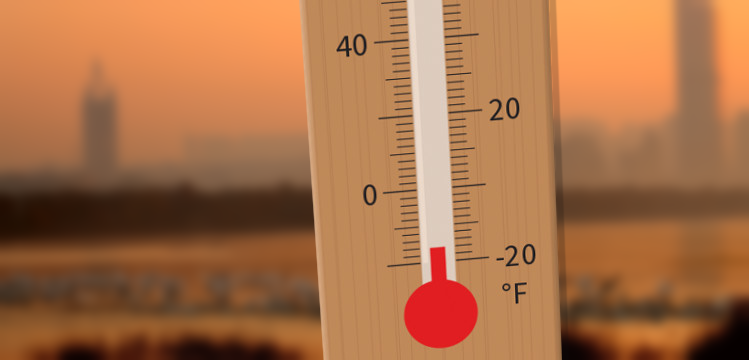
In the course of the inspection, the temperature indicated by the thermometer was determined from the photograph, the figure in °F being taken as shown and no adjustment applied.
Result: -16 °F
